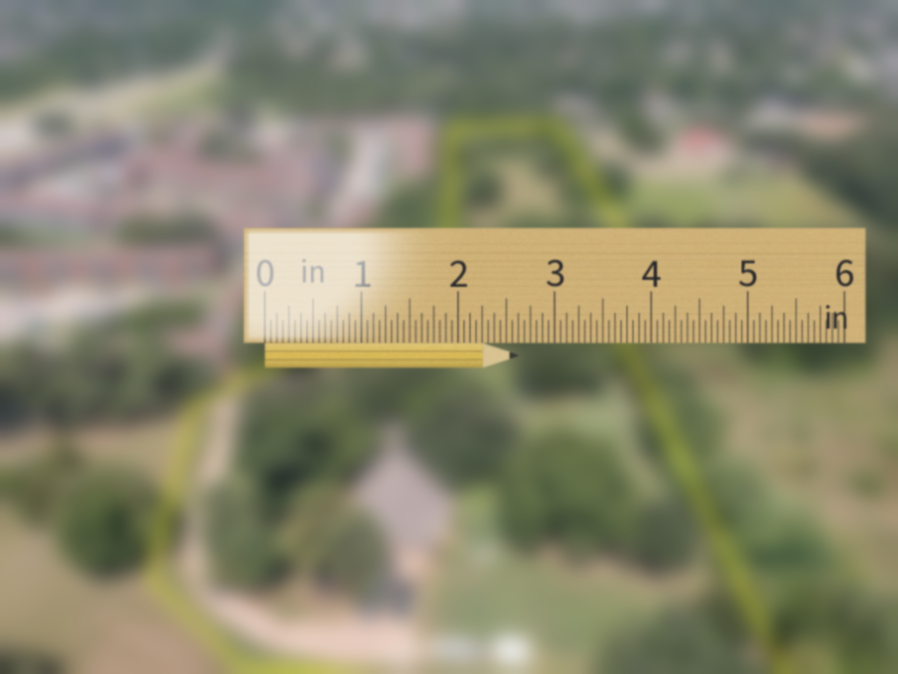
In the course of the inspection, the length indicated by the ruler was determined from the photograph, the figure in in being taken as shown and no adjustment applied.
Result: 2.625 in
